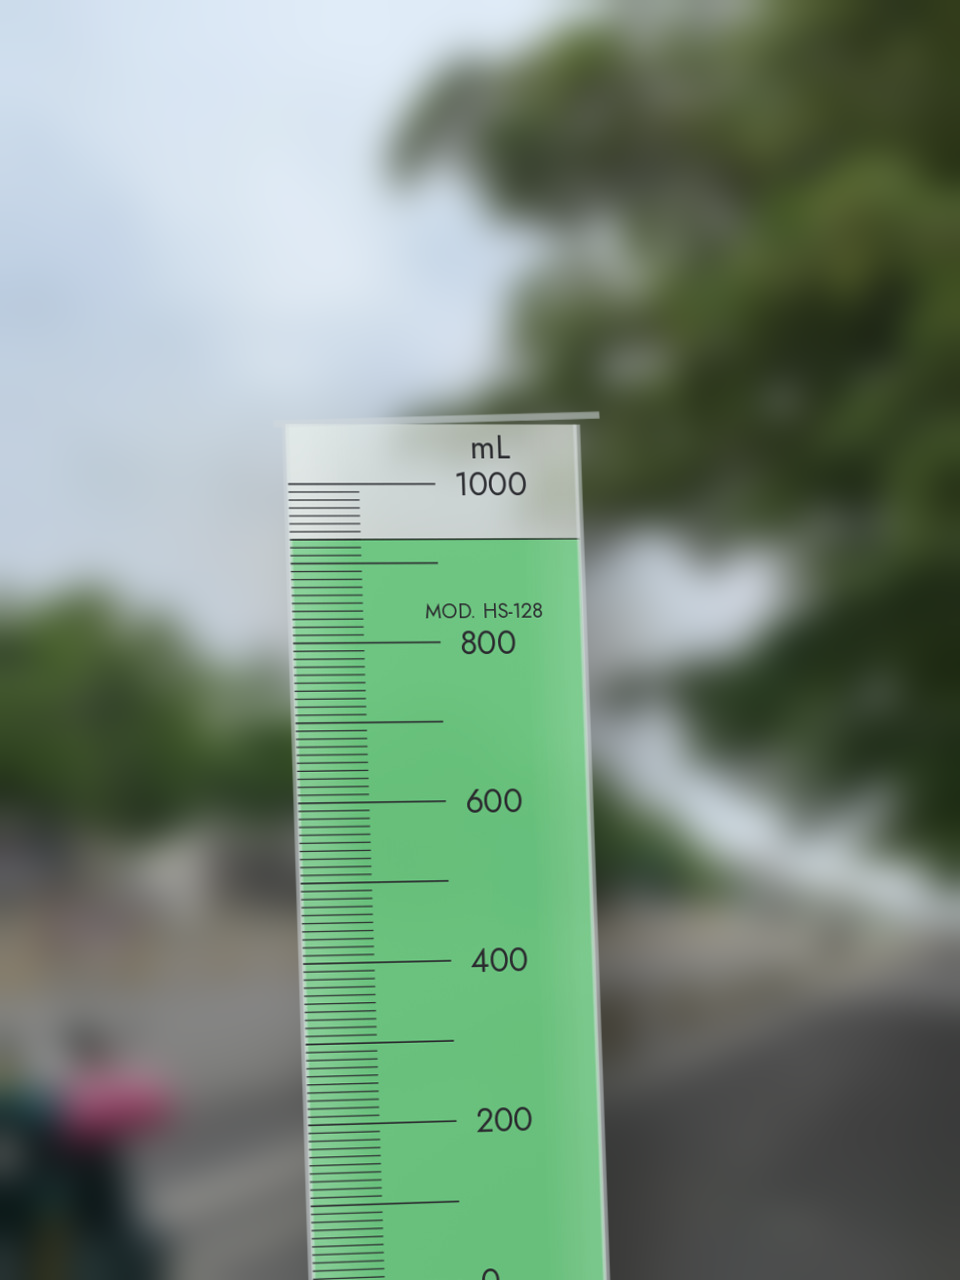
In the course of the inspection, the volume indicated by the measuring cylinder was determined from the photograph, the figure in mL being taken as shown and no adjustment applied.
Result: 930 mL
